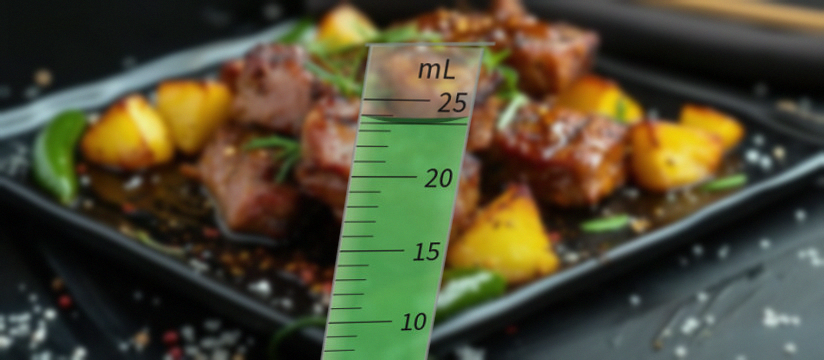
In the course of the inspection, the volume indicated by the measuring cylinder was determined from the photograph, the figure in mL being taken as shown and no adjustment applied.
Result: 23.5 mL
